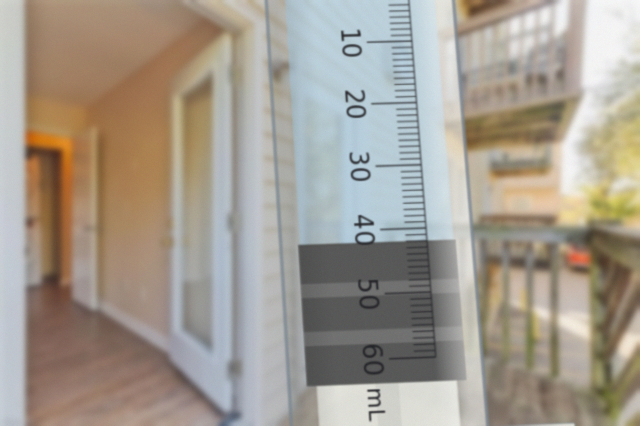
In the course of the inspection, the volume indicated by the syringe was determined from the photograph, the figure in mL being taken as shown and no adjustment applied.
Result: 42 mL
